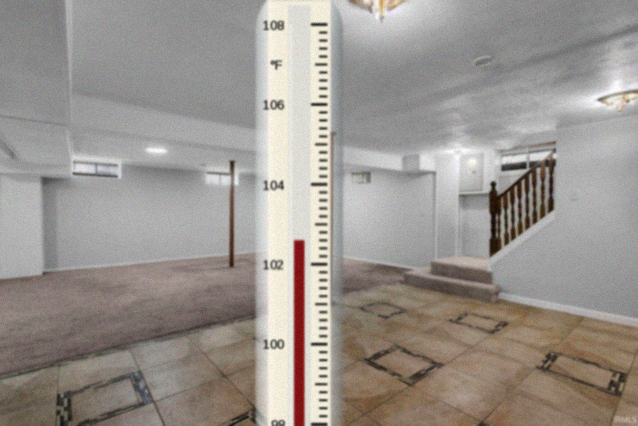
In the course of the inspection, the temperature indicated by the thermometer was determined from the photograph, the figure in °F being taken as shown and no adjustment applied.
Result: 102.6 °F
